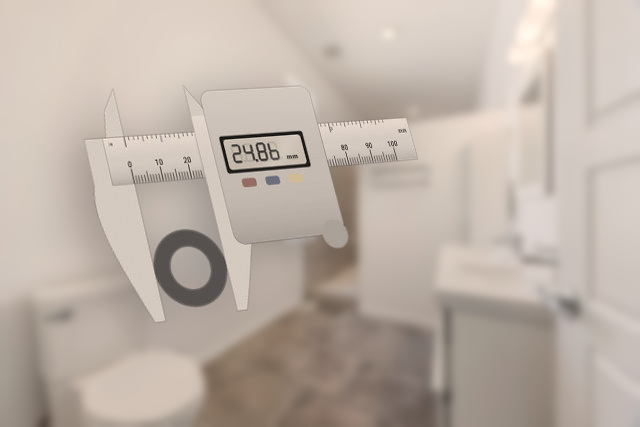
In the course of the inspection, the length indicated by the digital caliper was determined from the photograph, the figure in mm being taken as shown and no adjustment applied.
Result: 24.86 mm
